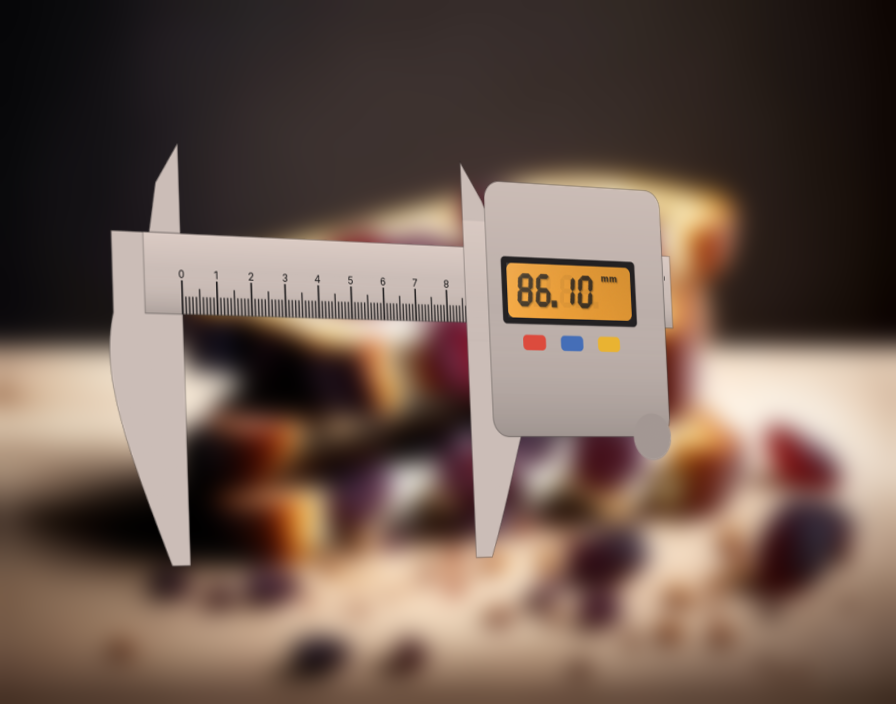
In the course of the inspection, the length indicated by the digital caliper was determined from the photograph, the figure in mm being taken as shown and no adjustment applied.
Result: 86.10 mm
